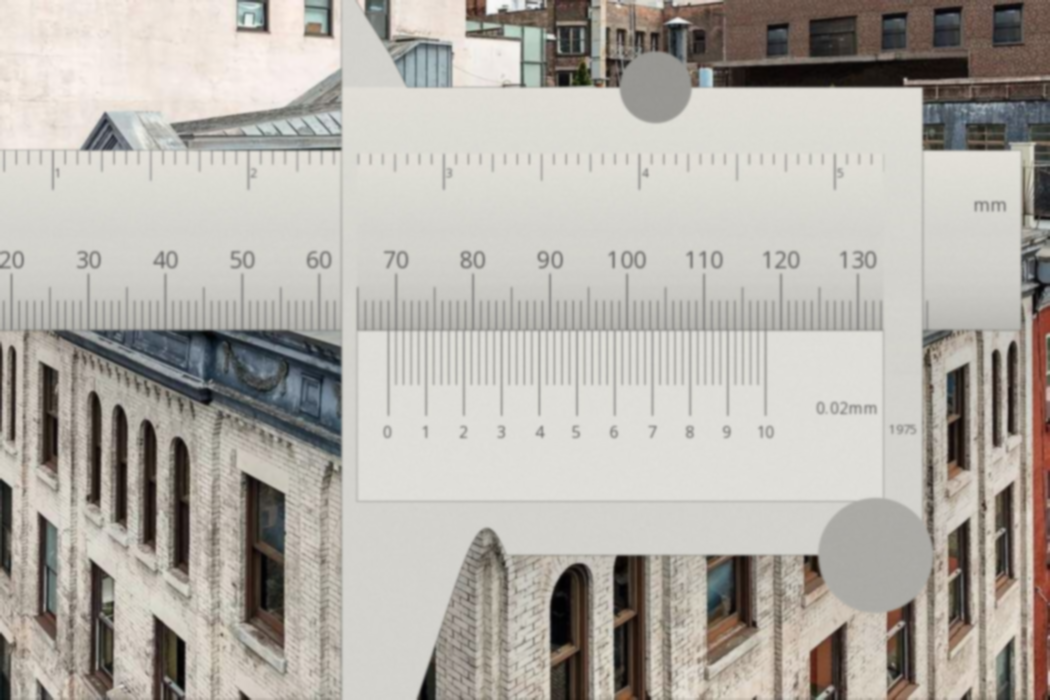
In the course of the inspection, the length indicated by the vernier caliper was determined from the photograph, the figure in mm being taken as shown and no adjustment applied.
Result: 69.0 mm
